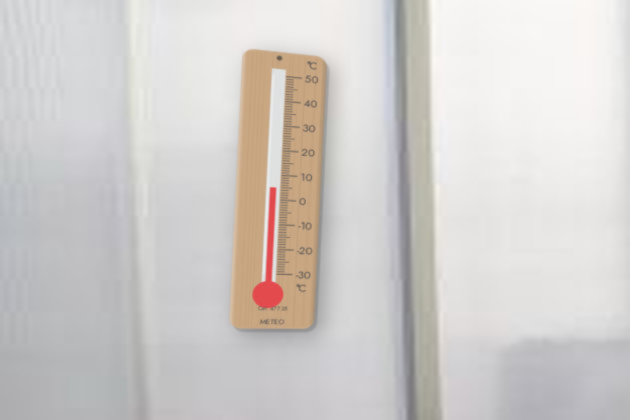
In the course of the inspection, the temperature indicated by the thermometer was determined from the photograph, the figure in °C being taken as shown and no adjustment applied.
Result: 5 °C
